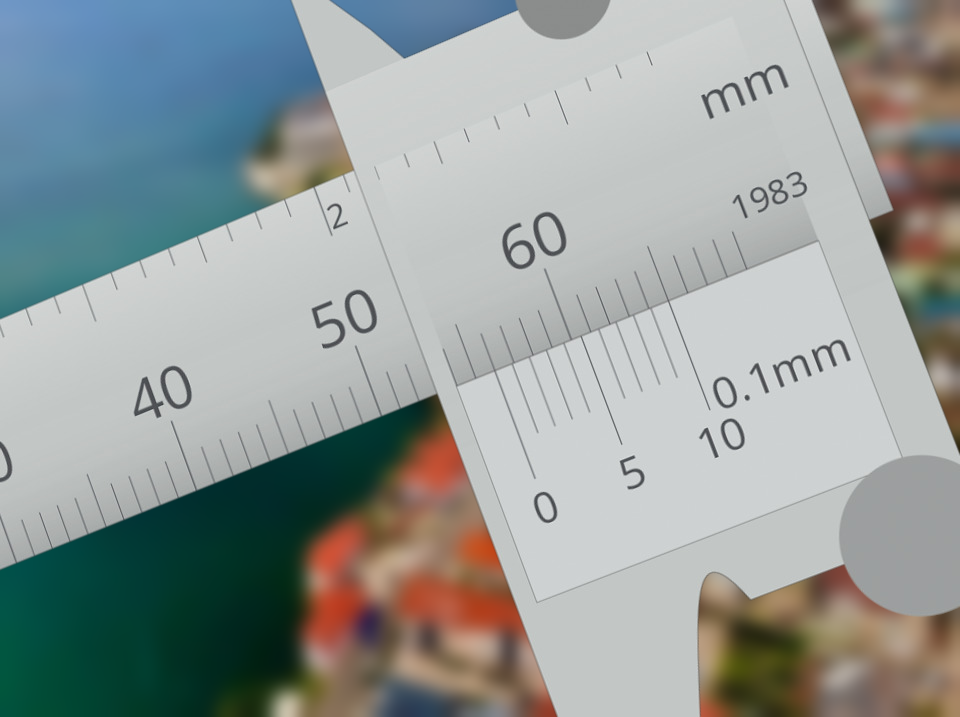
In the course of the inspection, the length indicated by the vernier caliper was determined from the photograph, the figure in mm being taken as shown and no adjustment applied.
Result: 56.0 mm
